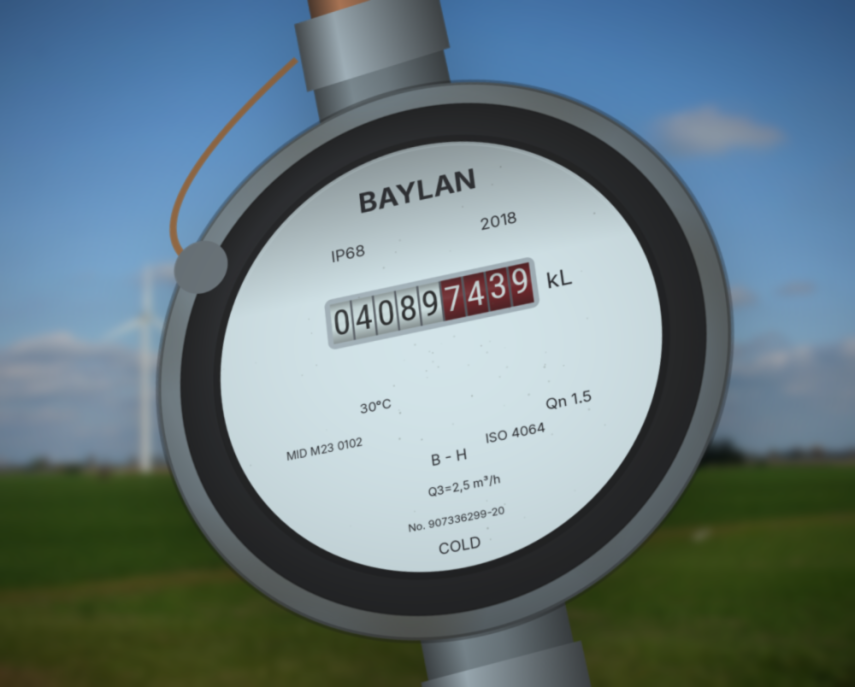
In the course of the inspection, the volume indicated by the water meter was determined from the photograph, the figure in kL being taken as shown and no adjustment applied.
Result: 4089.7439 kL
